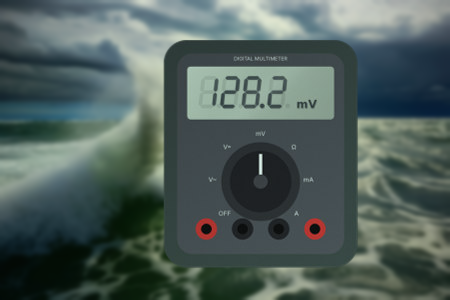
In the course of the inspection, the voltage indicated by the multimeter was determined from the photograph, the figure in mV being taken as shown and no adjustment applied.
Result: 128.2 mV
